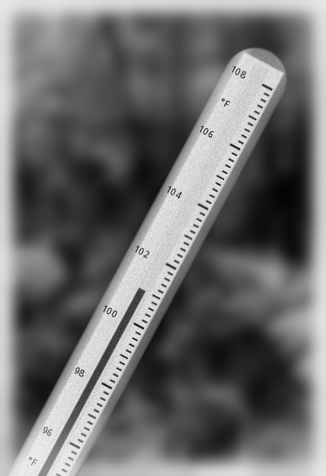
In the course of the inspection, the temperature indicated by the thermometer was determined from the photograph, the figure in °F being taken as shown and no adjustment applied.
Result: 101 °F
